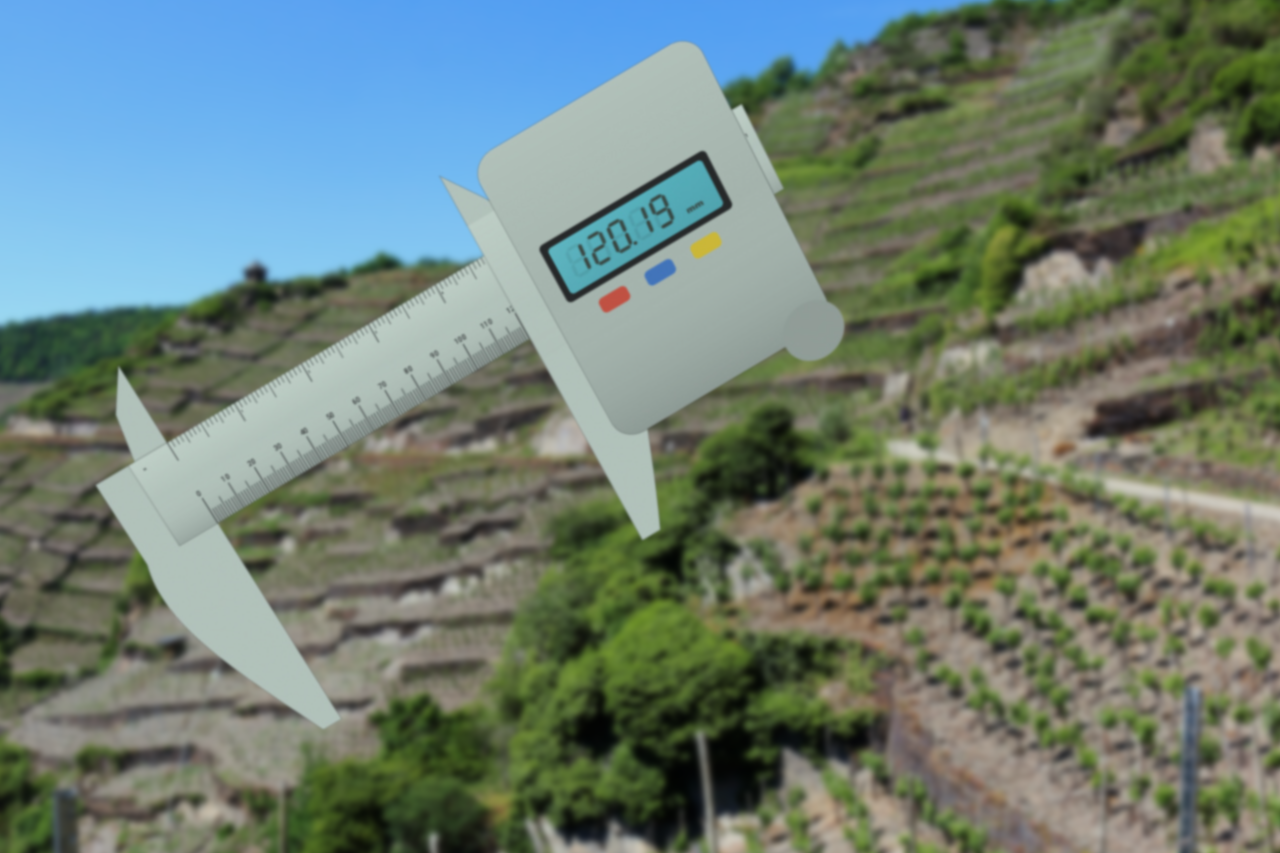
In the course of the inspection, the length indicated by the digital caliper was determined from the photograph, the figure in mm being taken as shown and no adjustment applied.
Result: 120.19 mm
